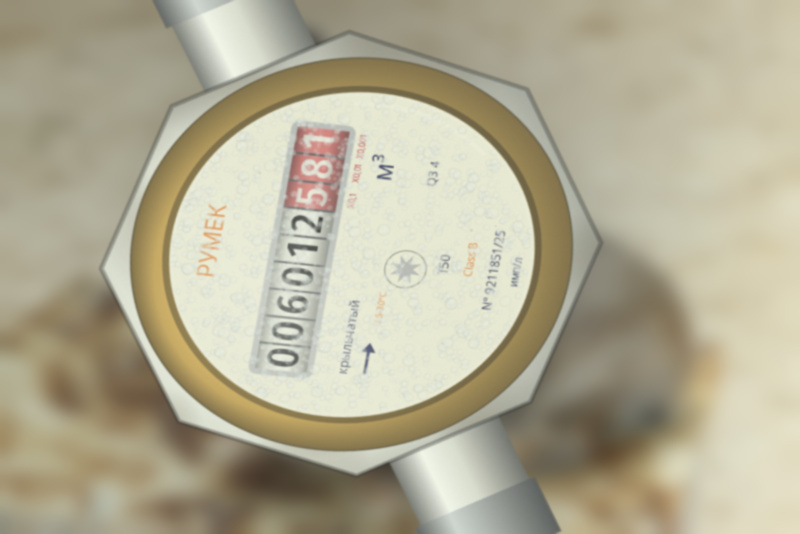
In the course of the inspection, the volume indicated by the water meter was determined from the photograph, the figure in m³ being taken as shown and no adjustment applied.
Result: 6012.581 m³
